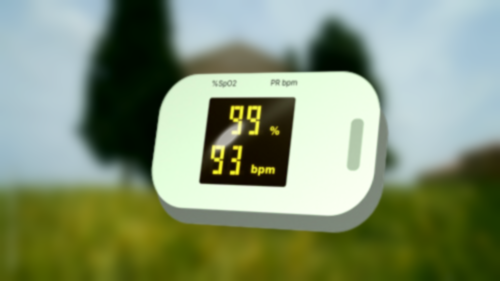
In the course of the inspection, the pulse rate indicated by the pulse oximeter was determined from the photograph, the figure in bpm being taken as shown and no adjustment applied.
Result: 93 bpm
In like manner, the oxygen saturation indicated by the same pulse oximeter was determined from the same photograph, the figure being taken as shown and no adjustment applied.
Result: 99 %
